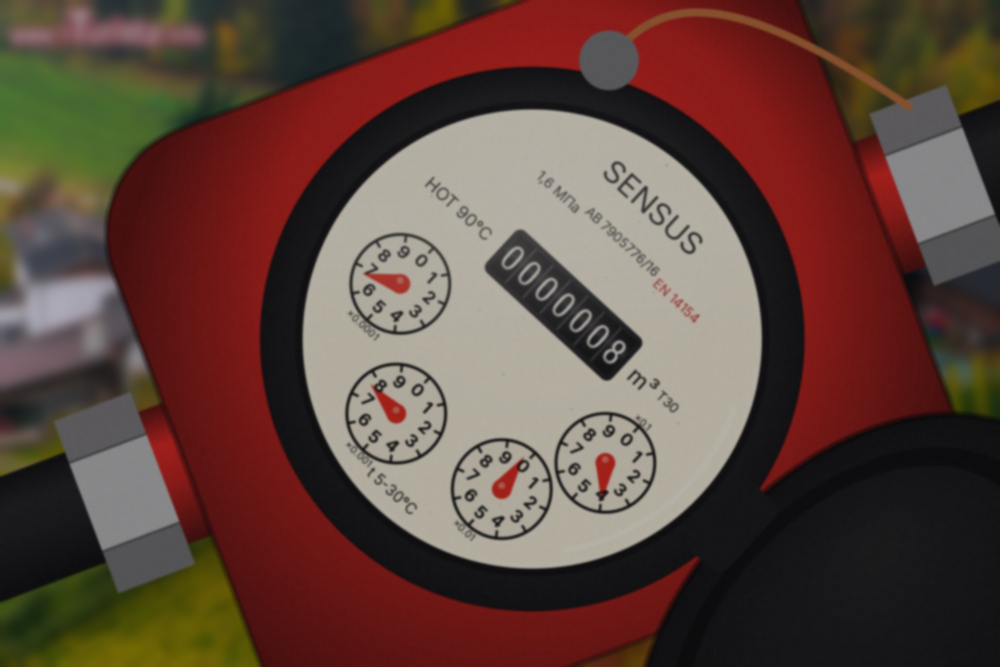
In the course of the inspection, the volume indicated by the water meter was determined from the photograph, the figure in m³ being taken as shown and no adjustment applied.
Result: 8.3976 m³
